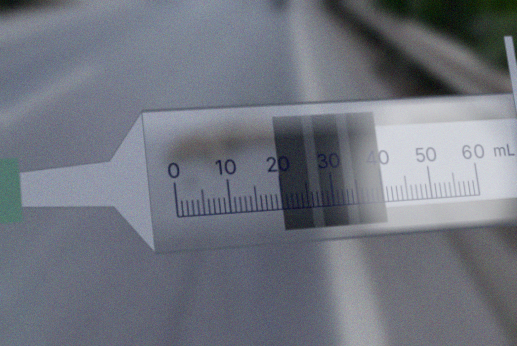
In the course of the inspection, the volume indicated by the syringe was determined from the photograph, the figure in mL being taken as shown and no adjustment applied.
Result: 20 mL
